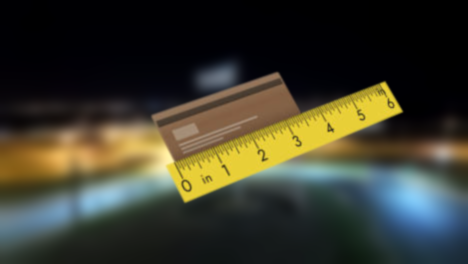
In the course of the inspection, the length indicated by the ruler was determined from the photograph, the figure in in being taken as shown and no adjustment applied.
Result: 3.5 in
